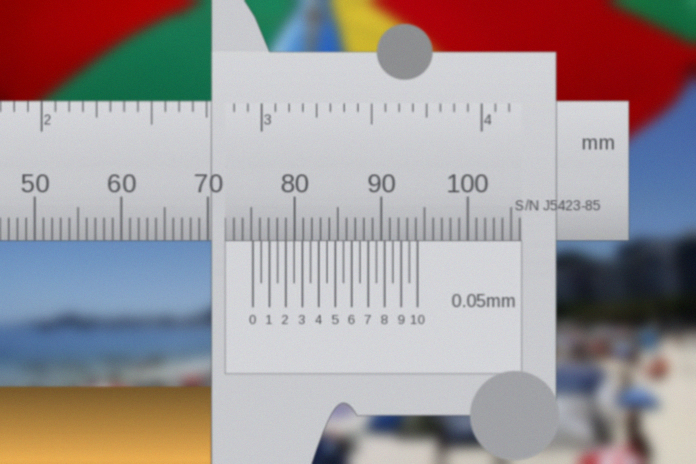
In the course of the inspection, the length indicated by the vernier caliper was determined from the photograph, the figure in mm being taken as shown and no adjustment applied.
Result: 75.2 mm
